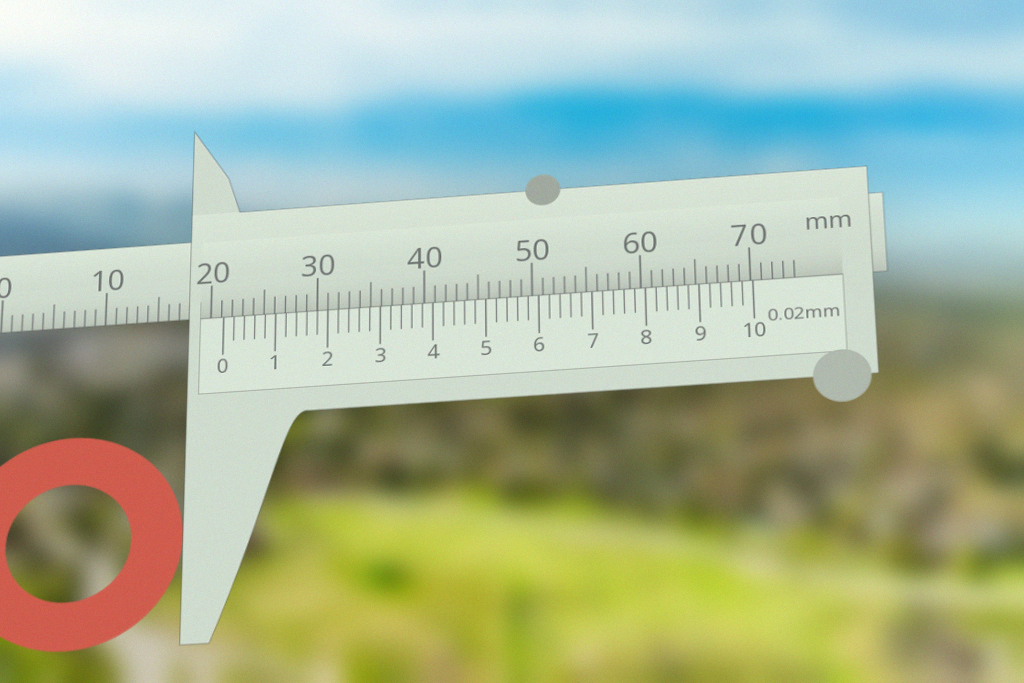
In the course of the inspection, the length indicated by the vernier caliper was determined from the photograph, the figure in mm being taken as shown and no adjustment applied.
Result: 21.2 mm
